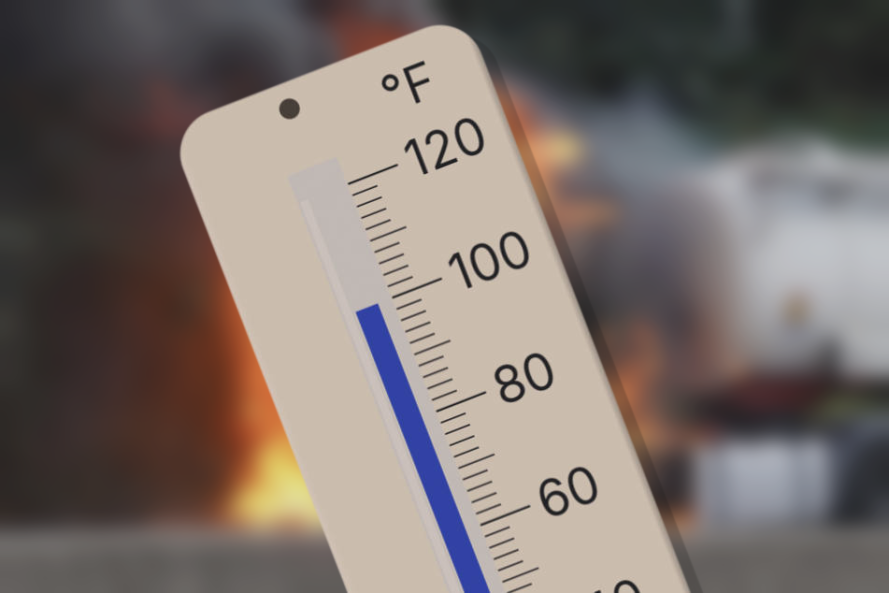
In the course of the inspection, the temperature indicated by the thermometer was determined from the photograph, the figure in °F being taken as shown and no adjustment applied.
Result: 100 °F
